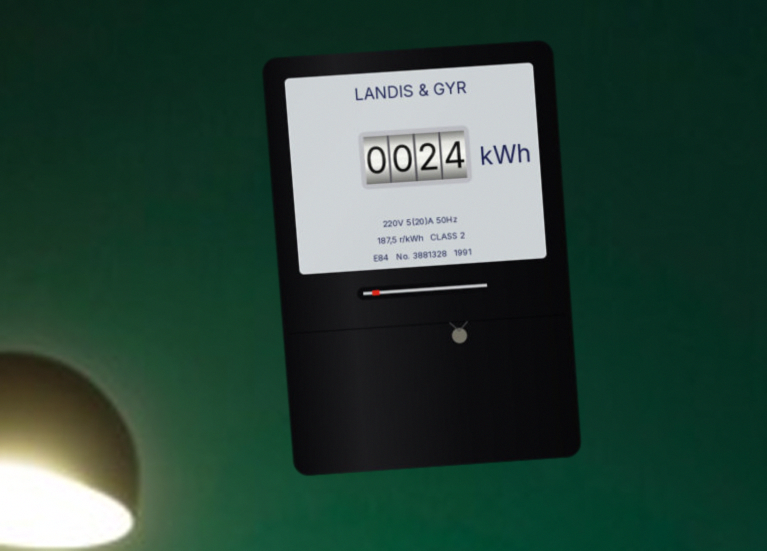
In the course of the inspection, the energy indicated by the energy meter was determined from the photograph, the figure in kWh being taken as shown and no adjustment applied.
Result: 24 kWh
